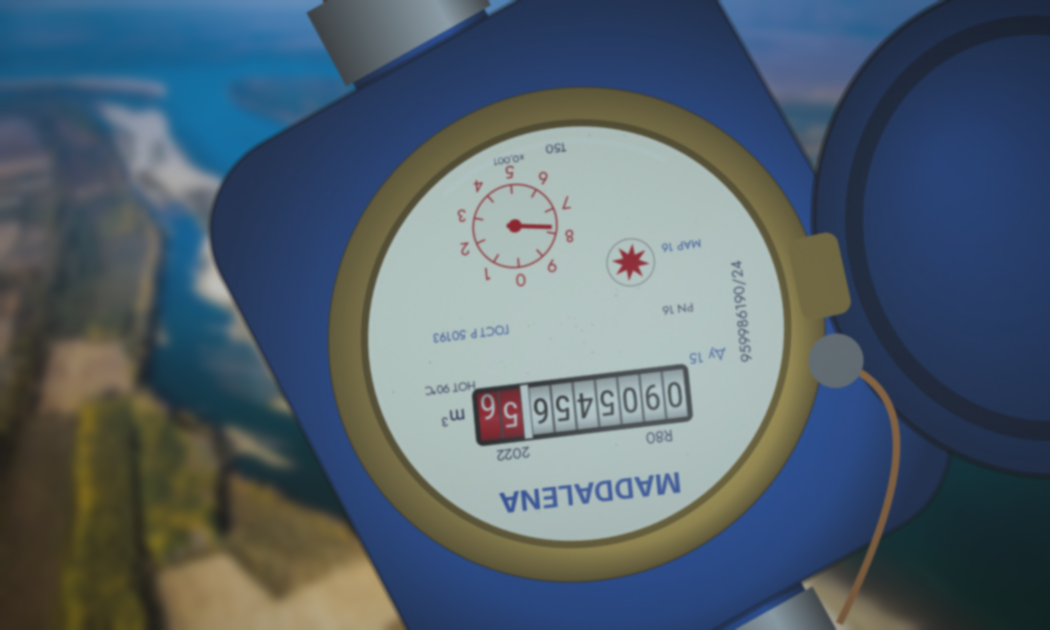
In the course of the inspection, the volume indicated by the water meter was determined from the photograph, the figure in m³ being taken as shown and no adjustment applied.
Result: 905456.557 m³
